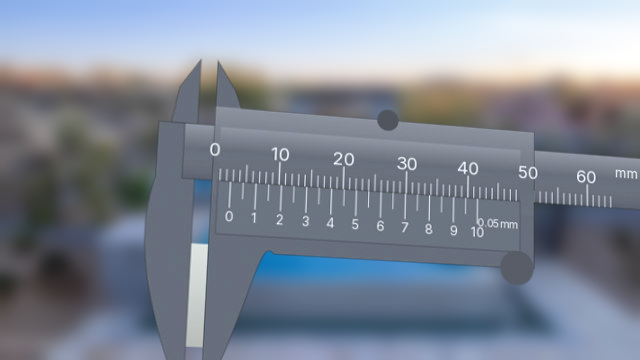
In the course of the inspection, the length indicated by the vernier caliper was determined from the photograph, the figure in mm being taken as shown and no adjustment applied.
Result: 2.6 mm
